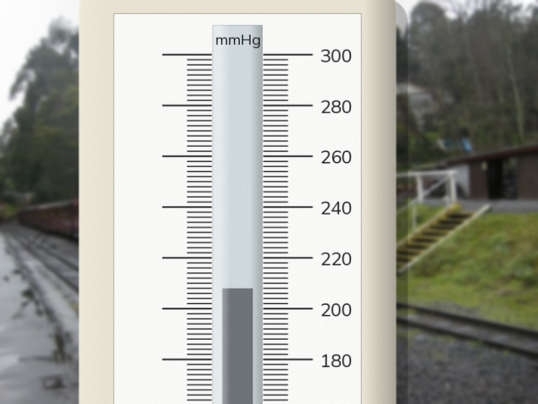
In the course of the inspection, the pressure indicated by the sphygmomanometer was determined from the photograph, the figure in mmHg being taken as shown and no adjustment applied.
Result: 208 mmHg
